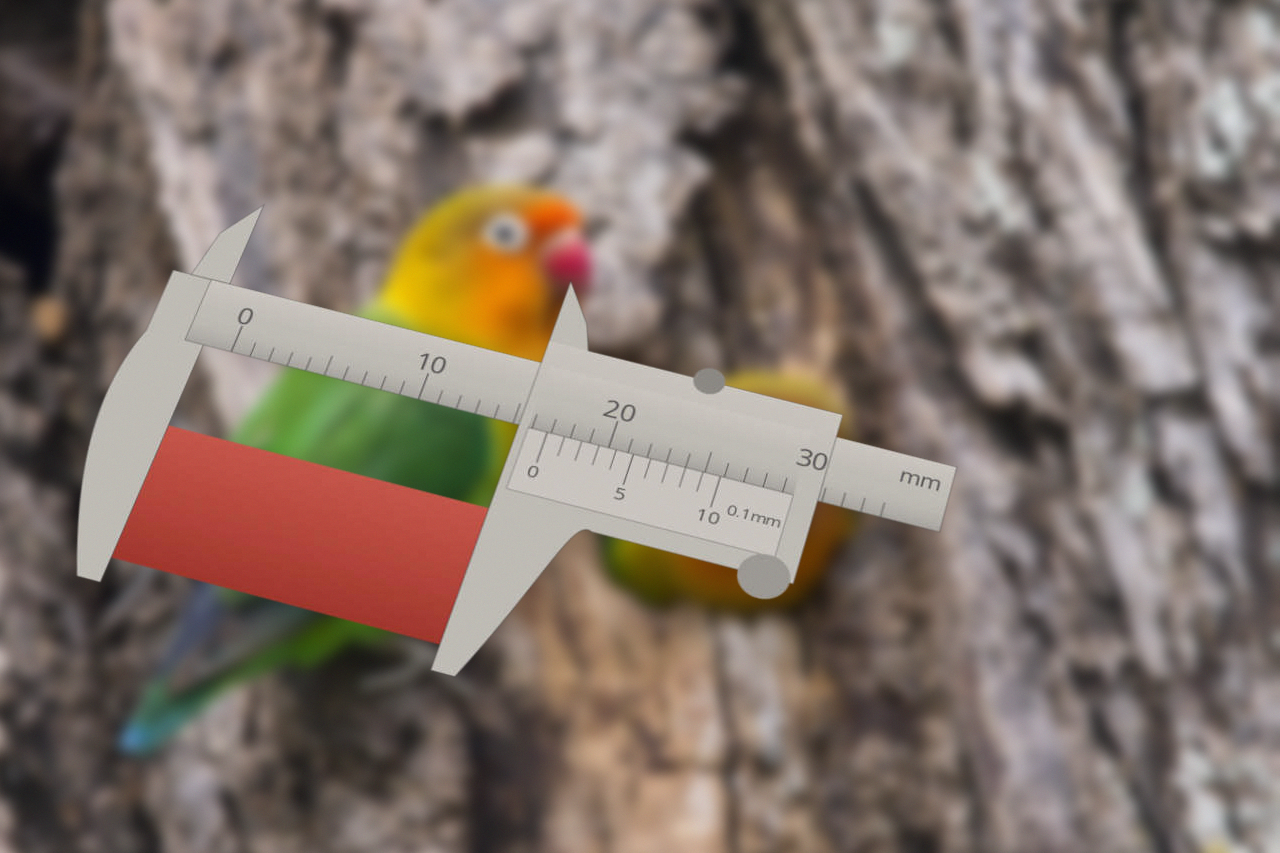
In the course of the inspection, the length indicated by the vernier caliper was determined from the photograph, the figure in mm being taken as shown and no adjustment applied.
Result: 16.8 mm
